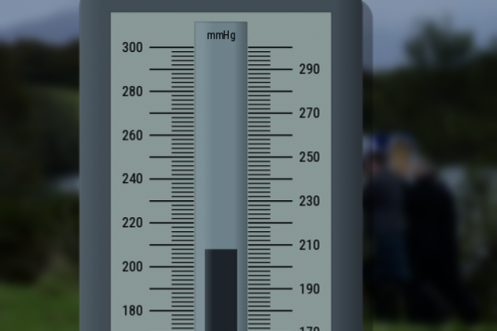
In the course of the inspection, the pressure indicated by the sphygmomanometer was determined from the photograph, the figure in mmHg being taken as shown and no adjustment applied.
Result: 208 mmHg
